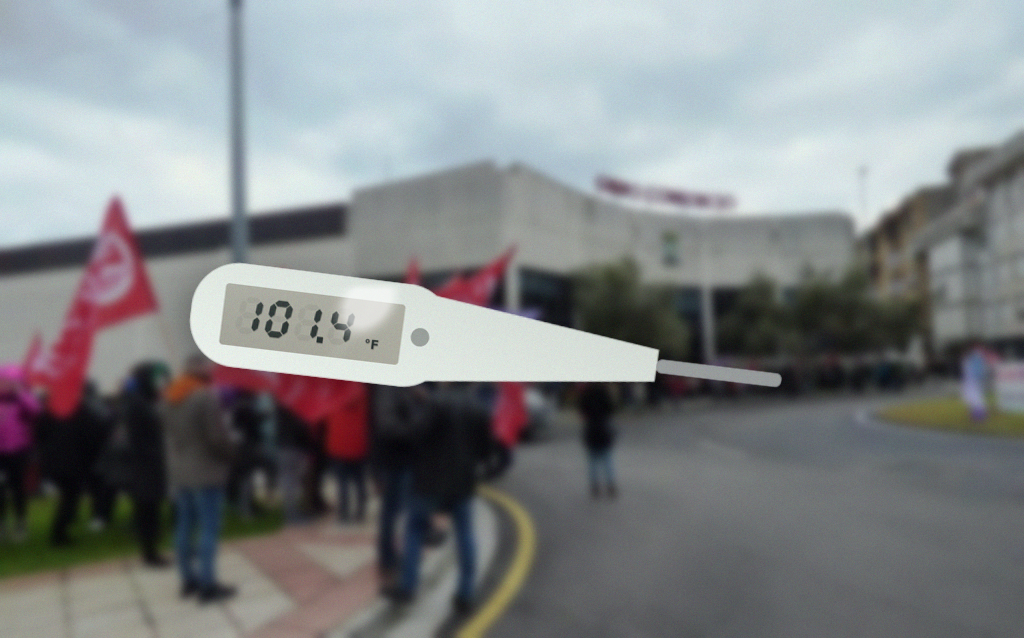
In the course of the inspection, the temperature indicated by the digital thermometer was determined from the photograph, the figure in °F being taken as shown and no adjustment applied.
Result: 101.4 °F
